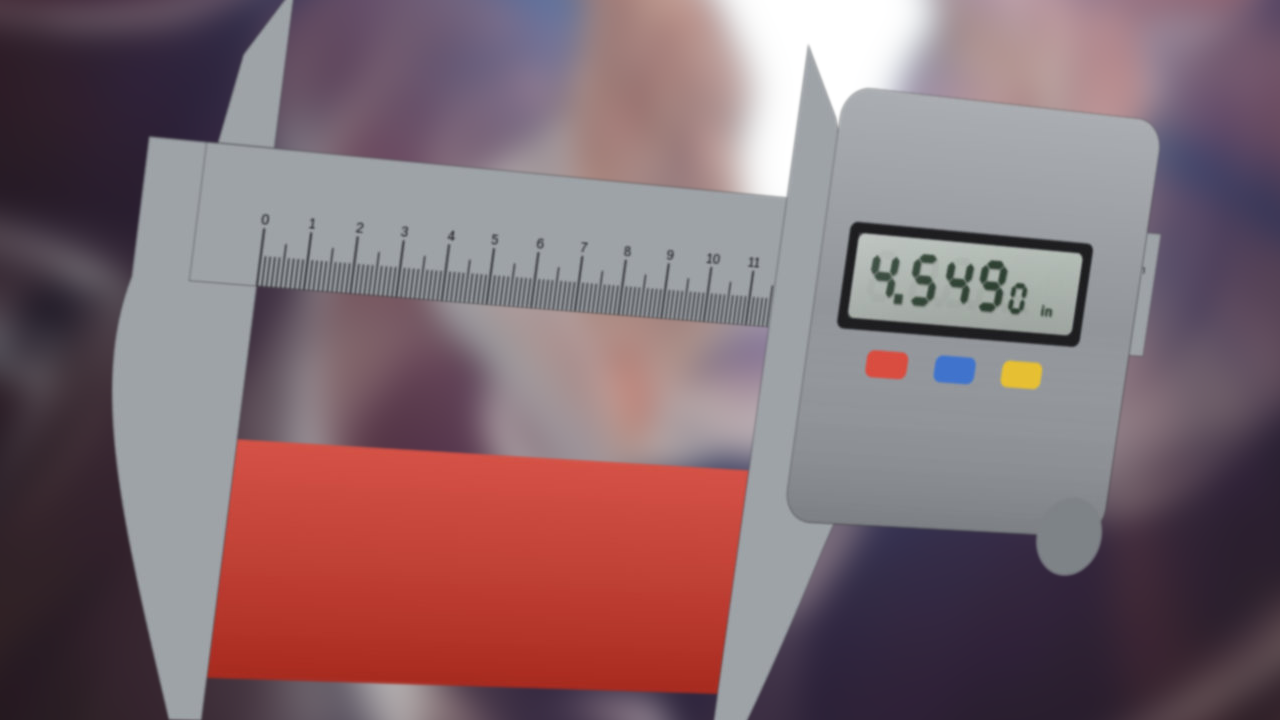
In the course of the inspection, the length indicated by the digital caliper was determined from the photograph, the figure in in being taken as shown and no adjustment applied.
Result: 4.5490 in
